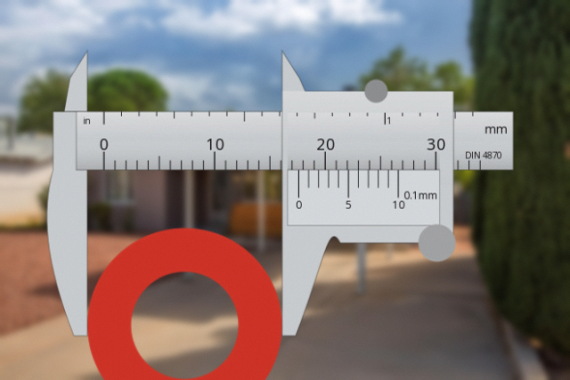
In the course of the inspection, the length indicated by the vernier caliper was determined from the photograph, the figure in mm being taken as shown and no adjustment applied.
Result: 17.6 mm
